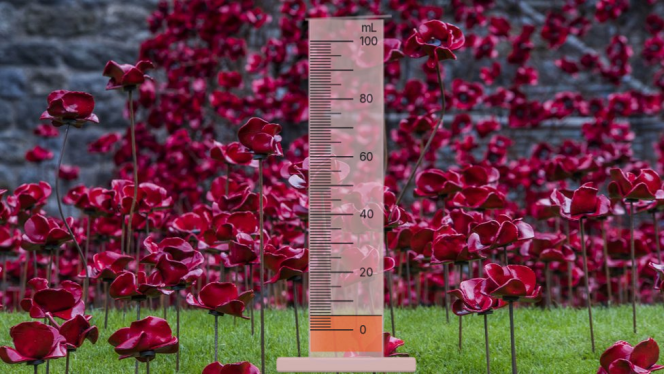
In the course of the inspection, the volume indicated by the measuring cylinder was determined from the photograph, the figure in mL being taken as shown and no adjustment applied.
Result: 5 mL
